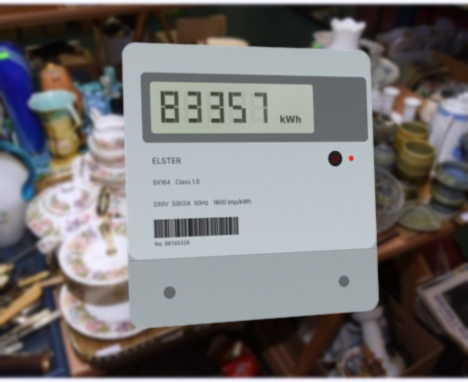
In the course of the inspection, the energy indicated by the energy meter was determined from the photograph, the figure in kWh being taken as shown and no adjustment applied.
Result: 83357 kWh
